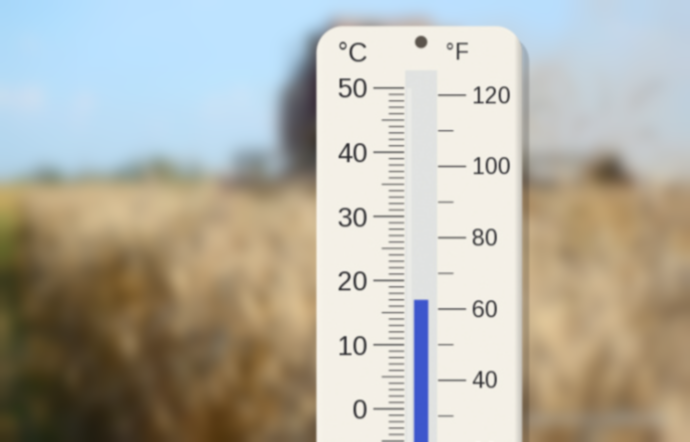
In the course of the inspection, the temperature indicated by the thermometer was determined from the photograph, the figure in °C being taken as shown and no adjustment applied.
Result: 17 °C
